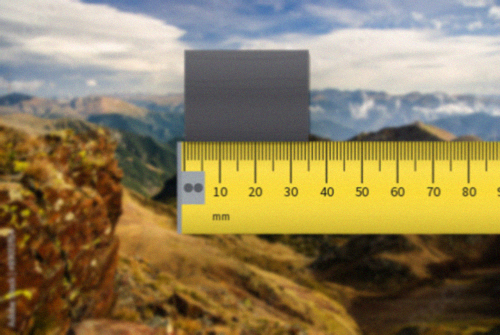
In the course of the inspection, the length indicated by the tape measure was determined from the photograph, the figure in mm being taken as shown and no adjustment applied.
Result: 35 mm
